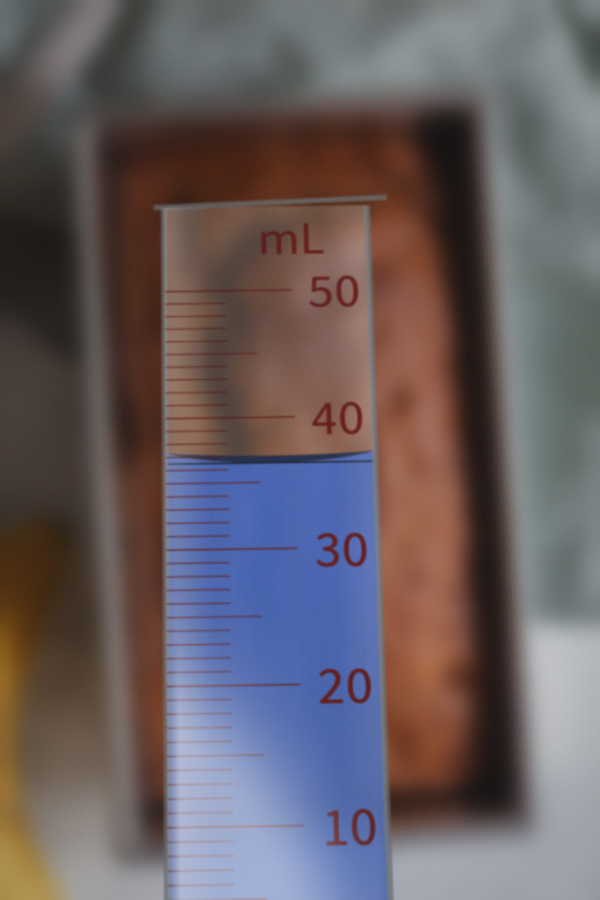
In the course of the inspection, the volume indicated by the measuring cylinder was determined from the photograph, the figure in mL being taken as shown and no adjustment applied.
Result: 36.5 mL
